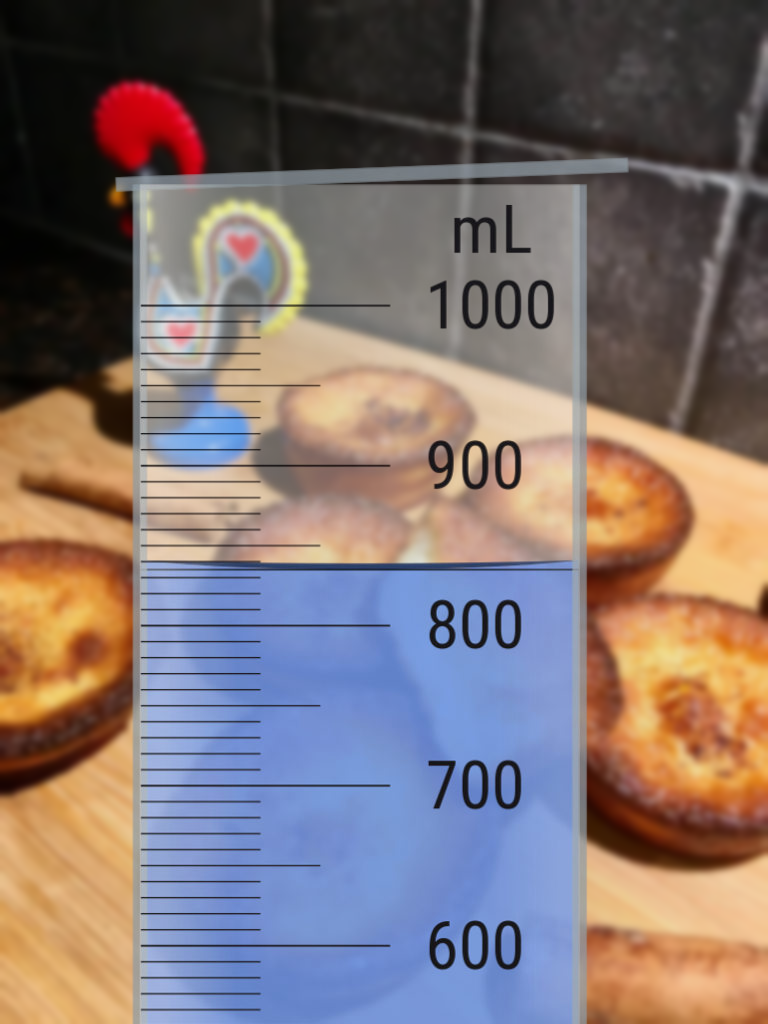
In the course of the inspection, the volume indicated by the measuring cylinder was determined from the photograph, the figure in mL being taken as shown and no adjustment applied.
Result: 835 mL
